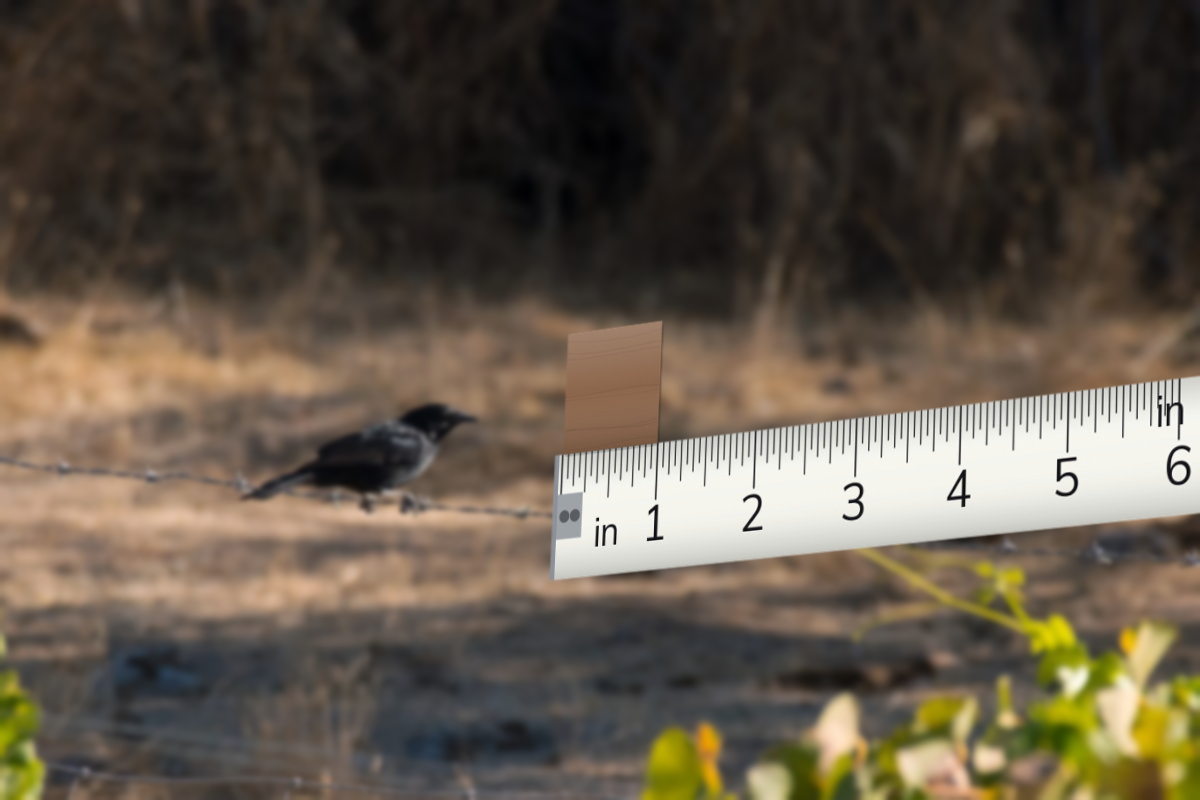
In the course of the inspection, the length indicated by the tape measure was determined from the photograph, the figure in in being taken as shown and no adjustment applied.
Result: 1 in
